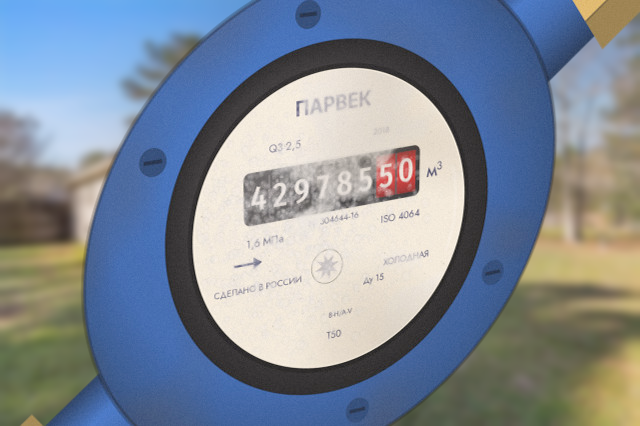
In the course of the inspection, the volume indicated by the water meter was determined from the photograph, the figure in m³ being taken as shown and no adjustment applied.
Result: 429785.50 m³
